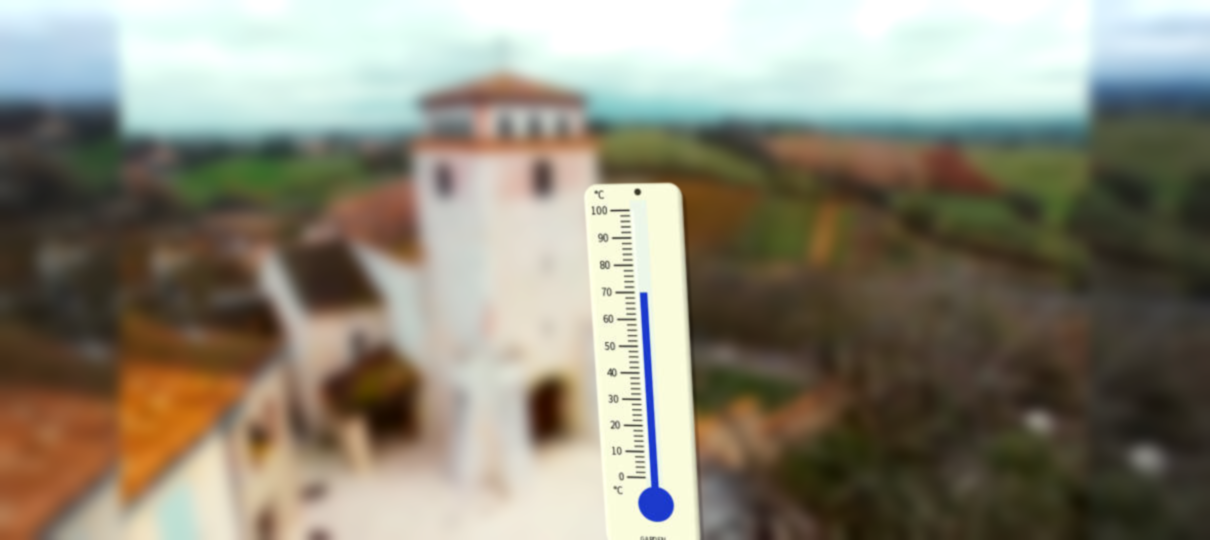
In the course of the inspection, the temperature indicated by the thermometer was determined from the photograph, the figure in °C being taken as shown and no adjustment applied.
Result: 70 °C
